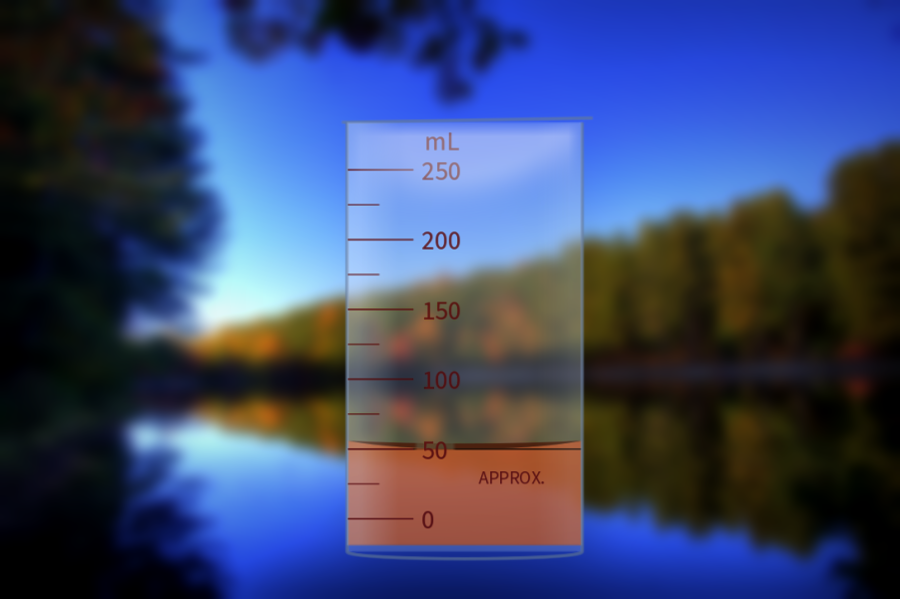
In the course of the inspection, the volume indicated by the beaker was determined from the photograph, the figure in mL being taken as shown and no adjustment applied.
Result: 50 mL
